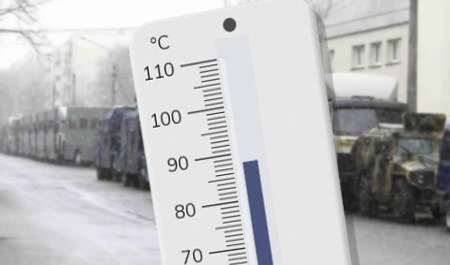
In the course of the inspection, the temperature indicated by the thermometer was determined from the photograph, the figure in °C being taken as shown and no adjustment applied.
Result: 88 °C
